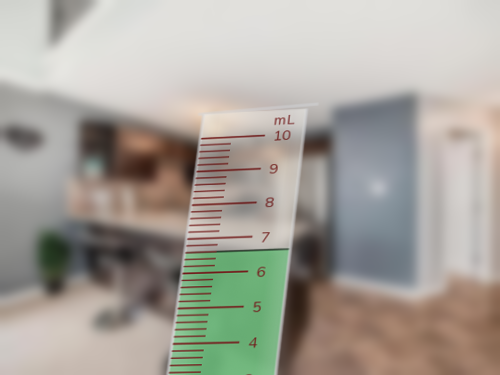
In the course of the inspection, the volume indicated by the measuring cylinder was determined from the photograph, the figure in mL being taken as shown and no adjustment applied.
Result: 6.6 mL
